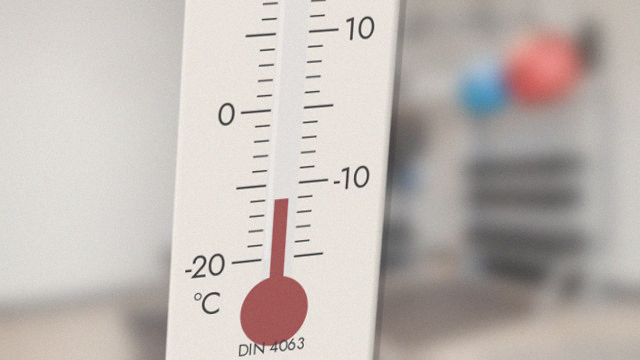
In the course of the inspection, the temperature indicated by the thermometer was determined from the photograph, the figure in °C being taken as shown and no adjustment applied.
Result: -12 °C
